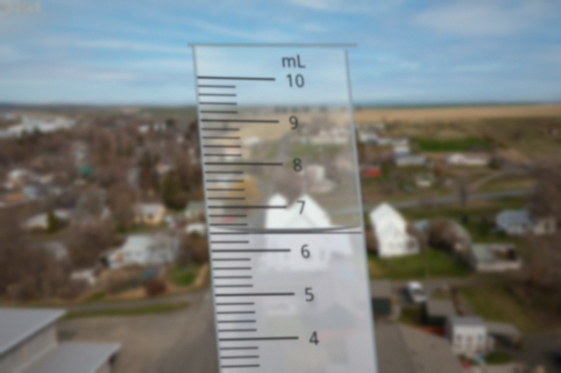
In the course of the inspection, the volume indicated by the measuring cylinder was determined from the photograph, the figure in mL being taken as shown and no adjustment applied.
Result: 6.4 mL
